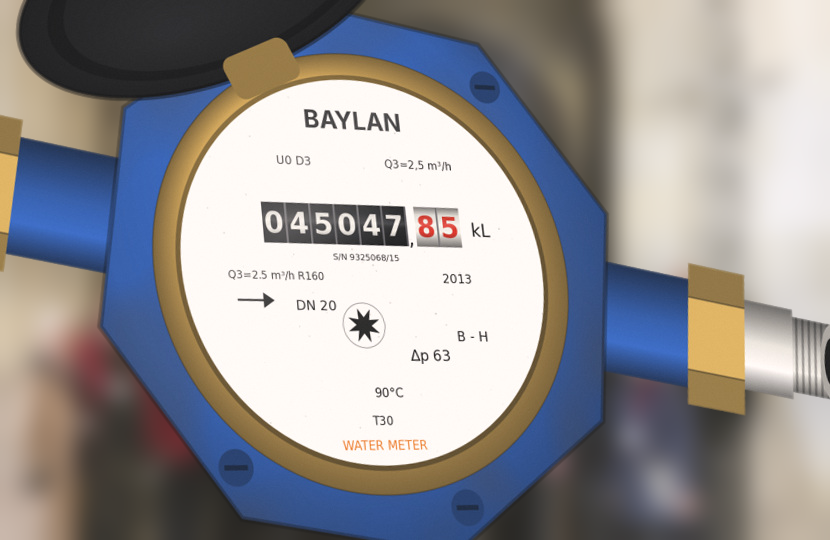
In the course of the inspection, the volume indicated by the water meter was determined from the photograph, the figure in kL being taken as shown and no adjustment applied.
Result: 45047.85 kL
